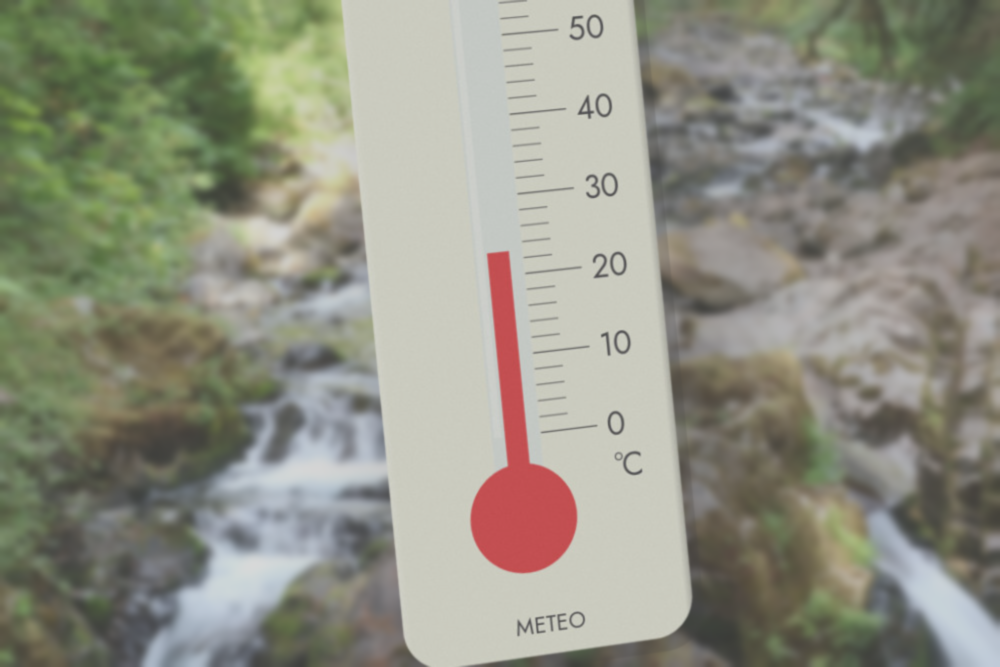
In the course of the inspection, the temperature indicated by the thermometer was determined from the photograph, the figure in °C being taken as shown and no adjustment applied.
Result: 23 °C
